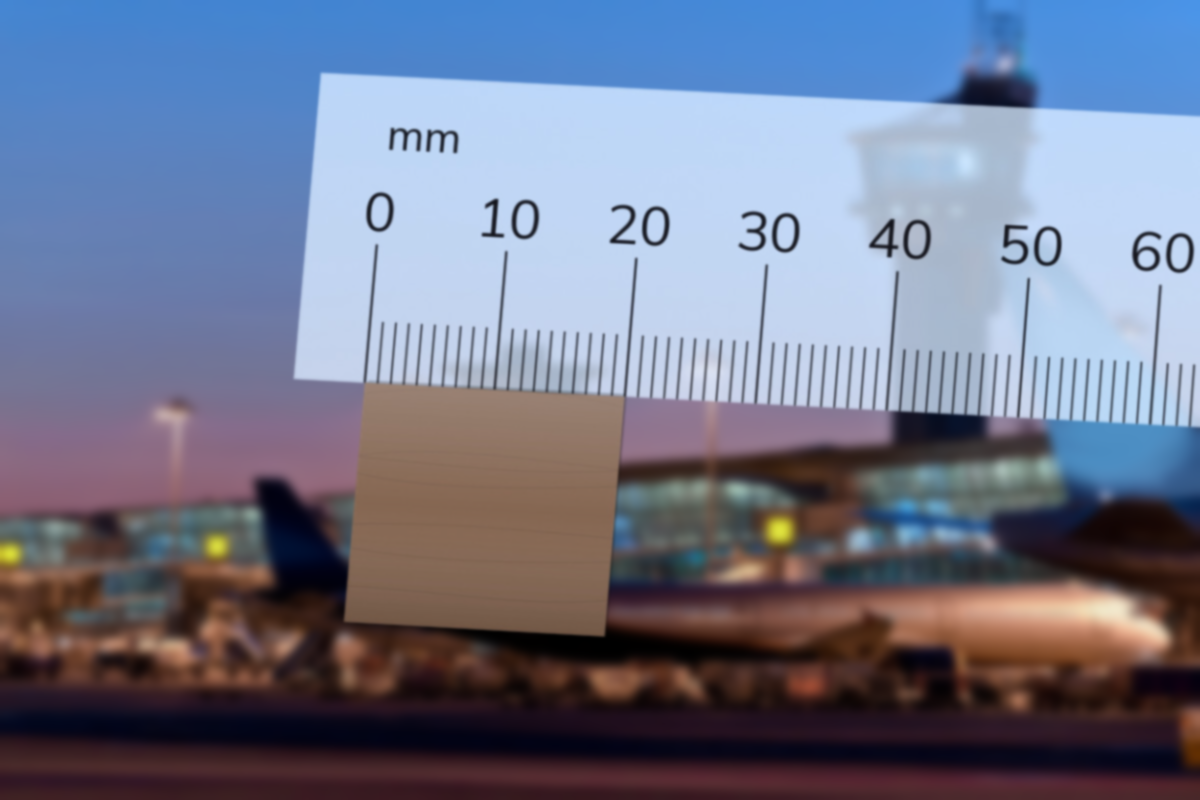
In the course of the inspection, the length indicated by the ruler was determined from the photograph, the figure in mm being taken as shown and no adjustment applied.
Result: 20 mm
